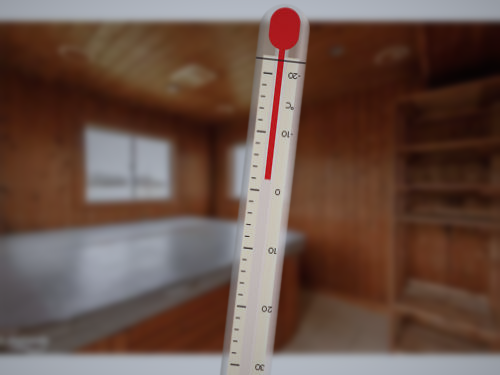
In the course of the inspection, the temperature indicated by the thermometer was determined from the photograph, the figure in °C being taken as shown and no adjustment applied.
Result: -2 °C
